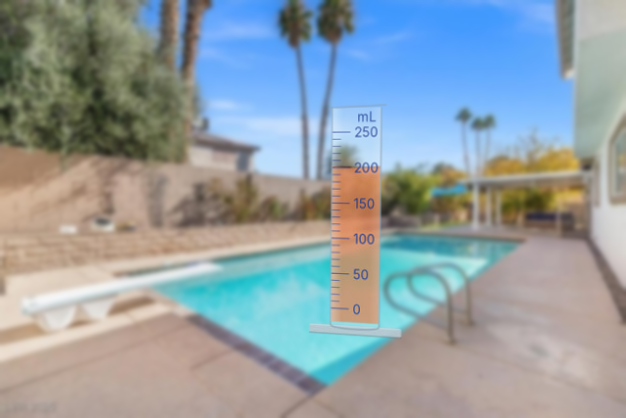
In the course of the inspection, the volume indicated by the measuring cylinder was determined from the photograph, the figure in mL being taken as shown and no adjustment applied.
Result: 200 mL
